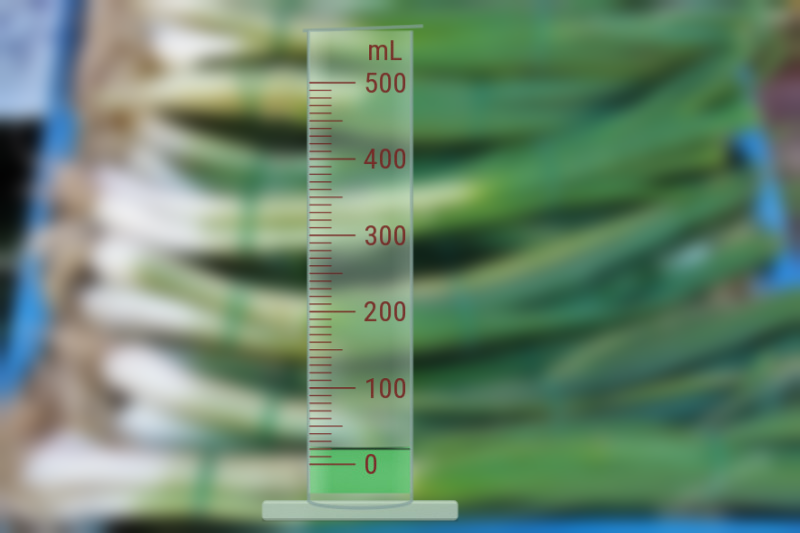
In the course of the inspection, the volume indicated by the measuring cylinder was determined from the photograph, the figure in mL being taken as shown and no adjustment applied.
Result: 20 mL
